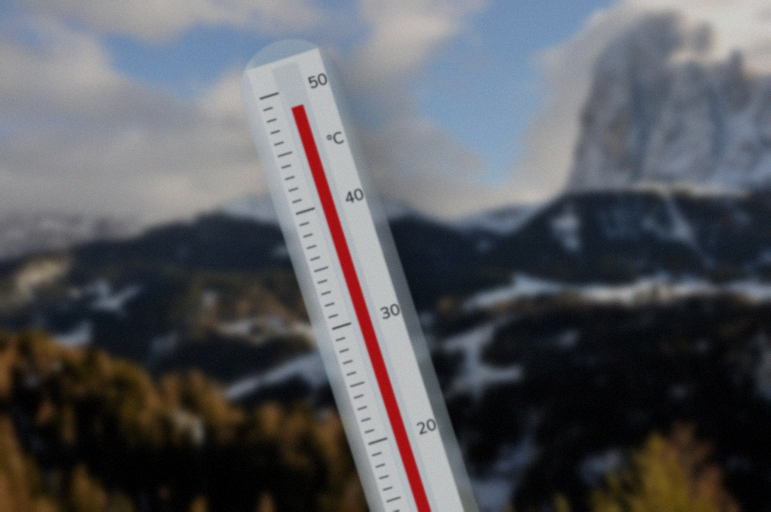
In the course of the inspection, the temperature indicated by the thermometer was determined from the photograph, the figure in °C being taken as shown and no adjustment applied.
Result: 48.5 °C
